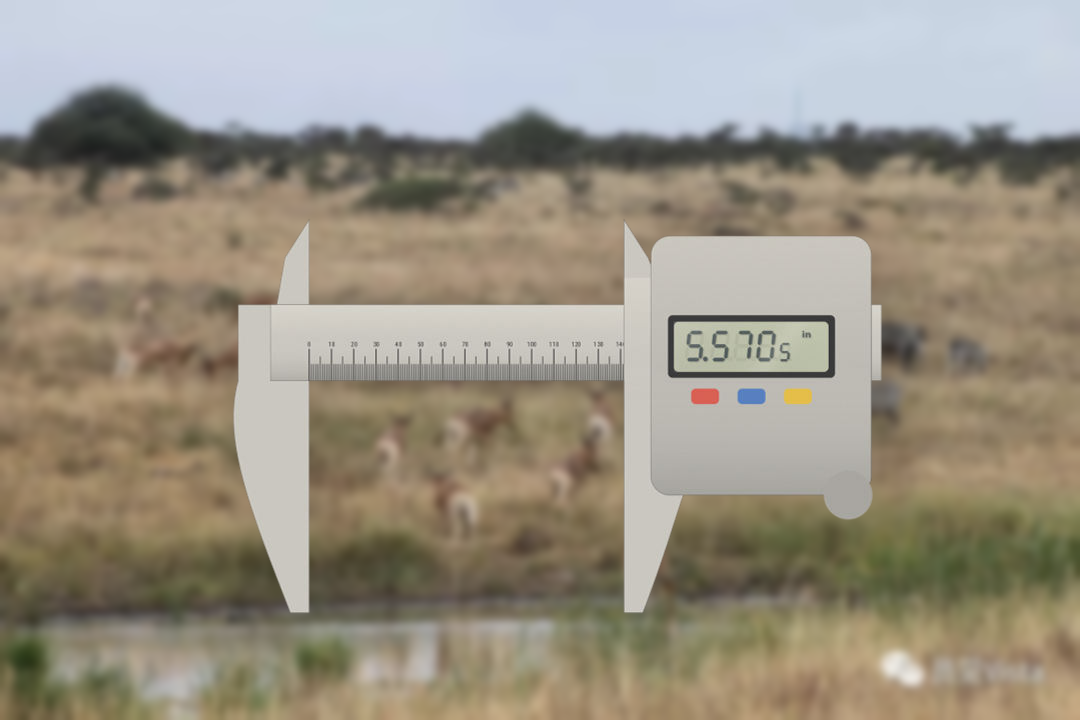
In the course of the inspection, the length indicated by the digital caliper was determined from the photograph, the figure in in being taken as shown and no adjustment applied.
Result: 5.5705 in
